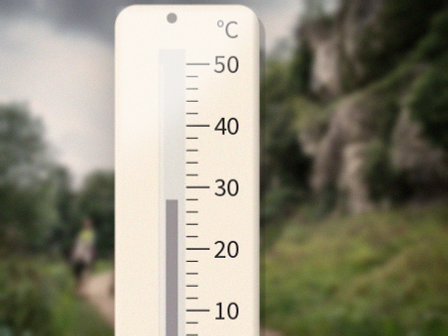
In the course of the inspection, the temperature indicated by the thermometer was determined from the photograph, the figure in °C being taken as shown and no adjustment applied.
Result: 28 °C
